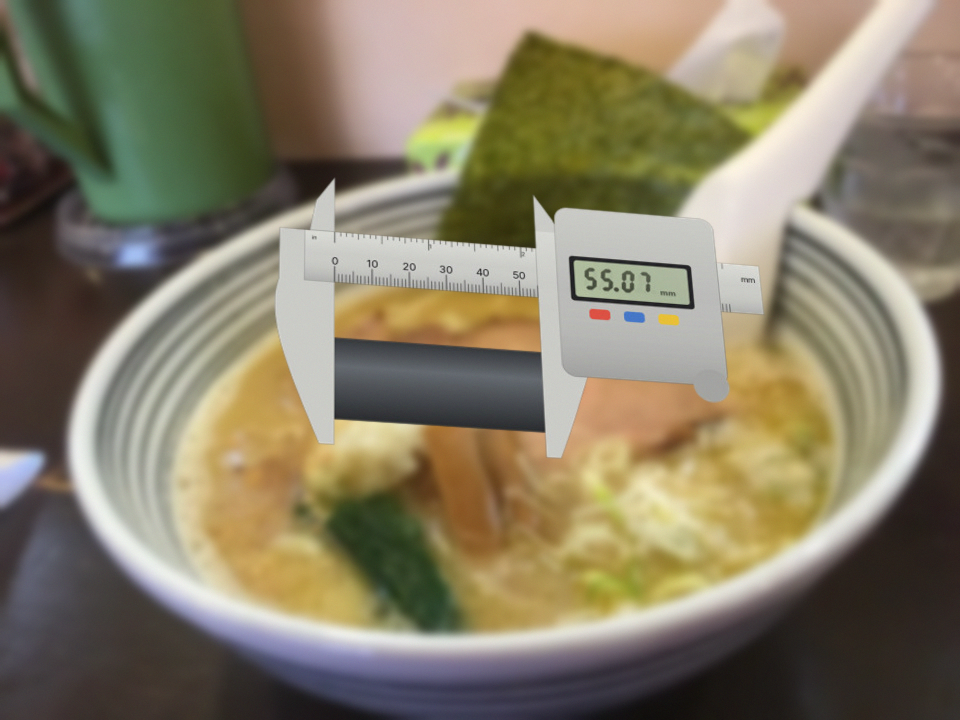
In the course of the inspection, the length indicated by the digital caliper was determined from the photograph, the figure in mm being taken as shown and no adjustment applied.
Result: 55.07 mm
